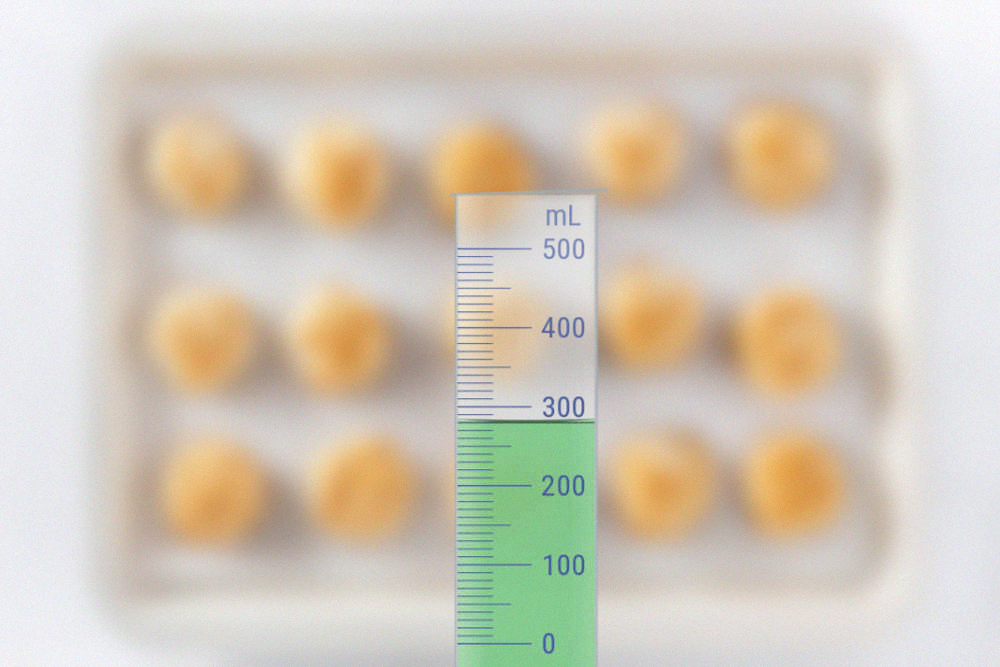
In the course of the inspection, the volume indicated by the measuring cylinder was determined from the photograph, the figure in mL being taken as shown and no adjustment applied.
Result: 280 mL
